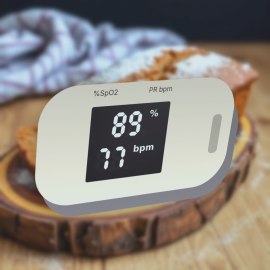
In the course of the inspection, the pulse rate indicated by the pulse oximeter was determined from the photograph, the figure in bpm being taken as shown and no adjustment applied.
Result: 77 bpm
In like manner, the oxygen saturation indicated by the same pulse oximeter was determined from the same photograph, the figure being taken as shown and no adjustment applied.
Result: 89 %
